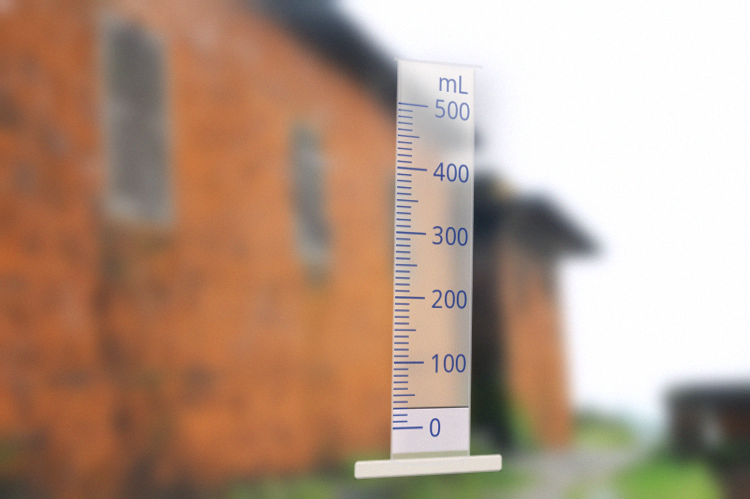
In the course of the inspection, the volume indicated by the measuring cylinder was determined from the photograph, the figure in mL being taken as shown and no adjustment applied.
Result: 30 mL
